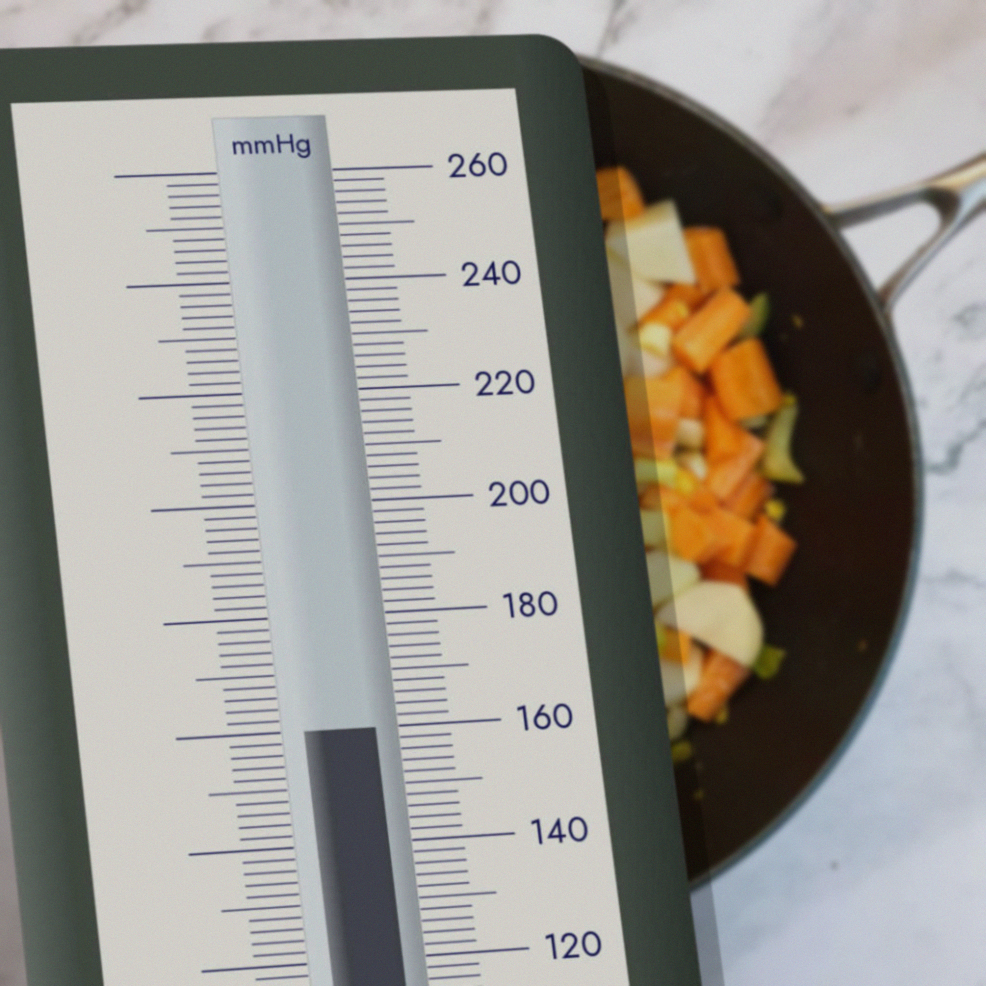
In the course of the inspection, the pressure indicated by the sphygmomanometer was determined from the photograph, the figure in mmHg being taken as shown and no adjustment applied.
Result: 160 mmHg
